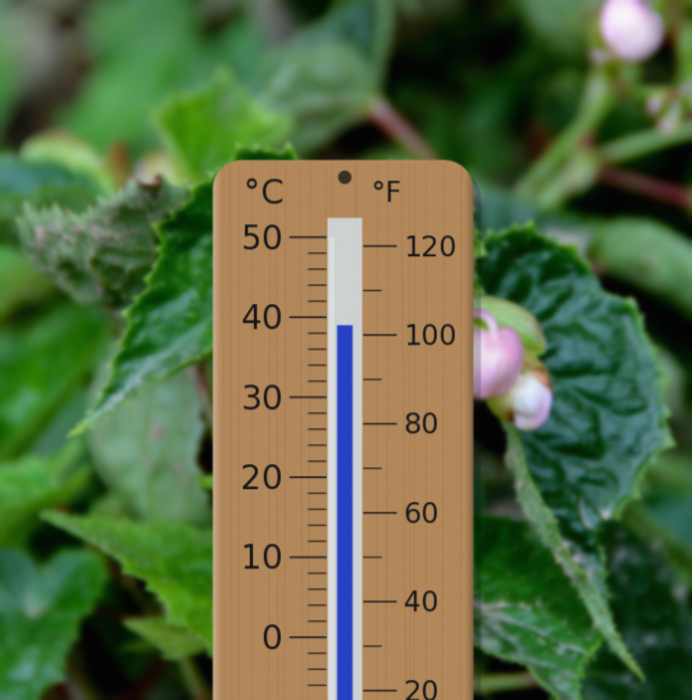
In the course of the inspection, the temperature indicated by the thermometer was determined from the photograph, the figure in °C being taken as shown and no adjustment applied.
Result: 39 °C
